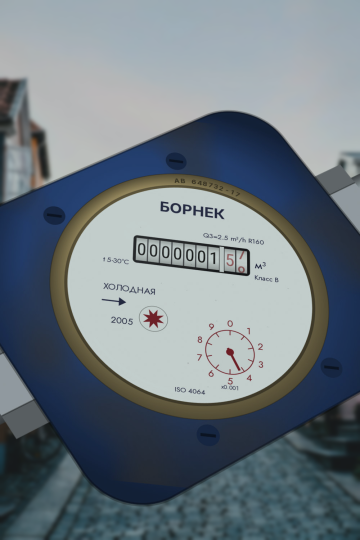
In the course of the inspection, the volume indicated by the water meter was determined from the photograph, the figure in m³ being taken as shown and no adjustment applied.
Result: 1.574 m³
